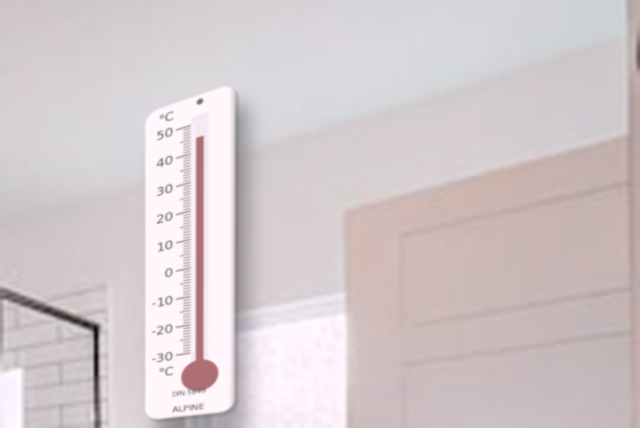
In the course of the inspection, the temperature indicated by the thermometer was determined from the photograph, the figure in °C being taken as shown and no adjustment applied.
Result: 45 °C
